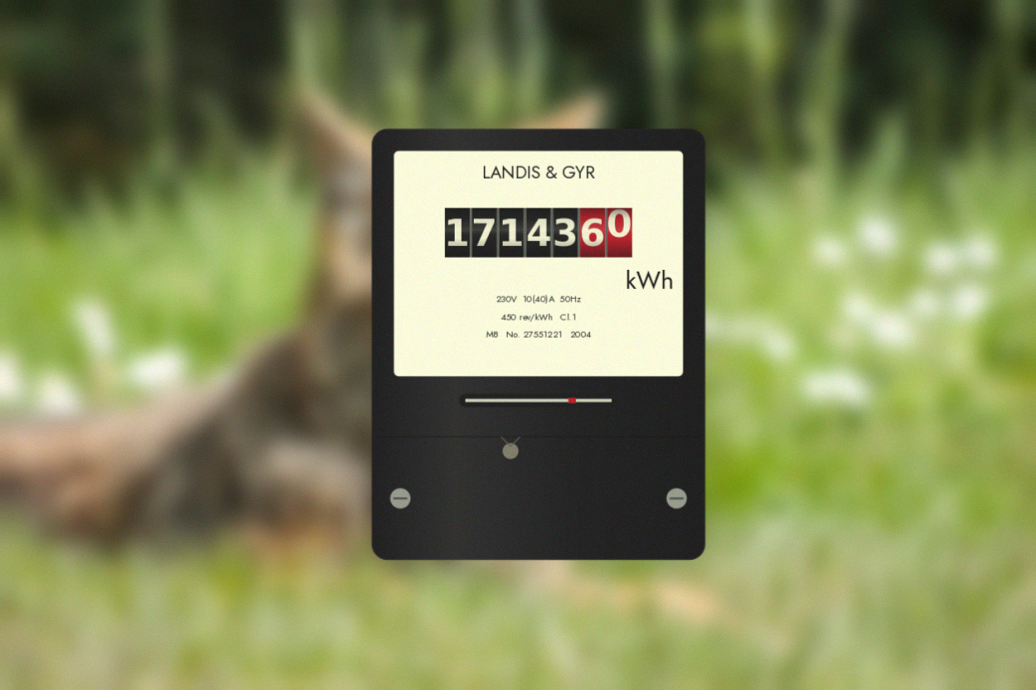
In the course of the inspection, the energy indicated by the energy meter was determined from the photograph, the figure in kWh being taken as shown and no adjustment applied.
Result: 17143.60 kWh
